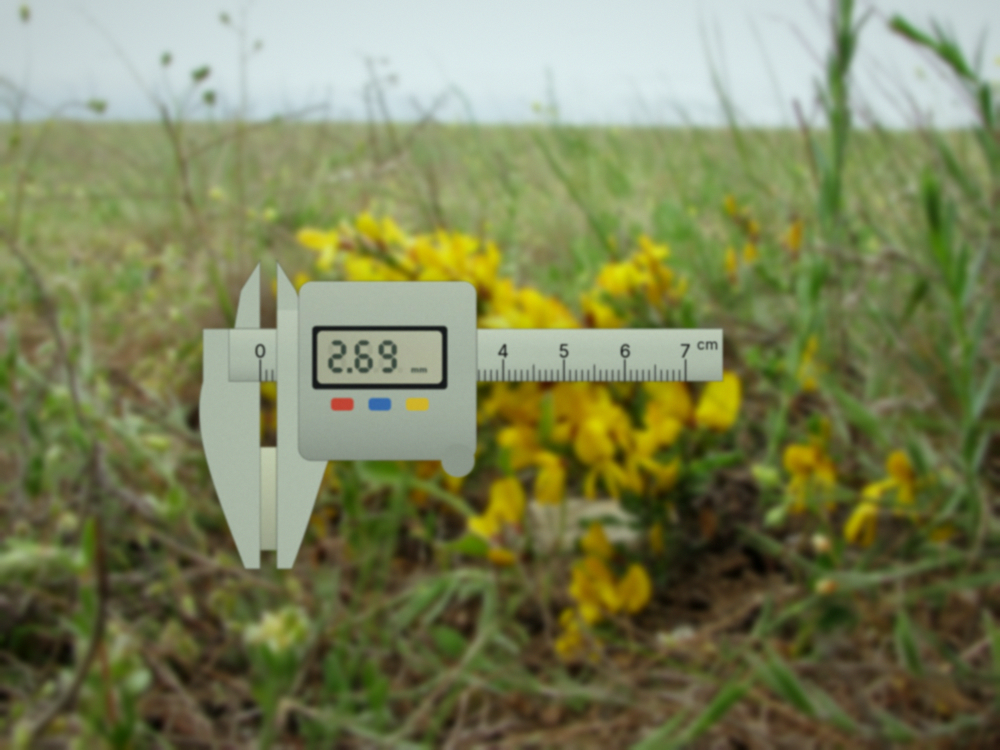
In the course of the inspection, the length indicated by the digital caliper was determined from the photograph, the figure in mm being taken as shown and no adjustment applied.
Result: 2.69 mm
